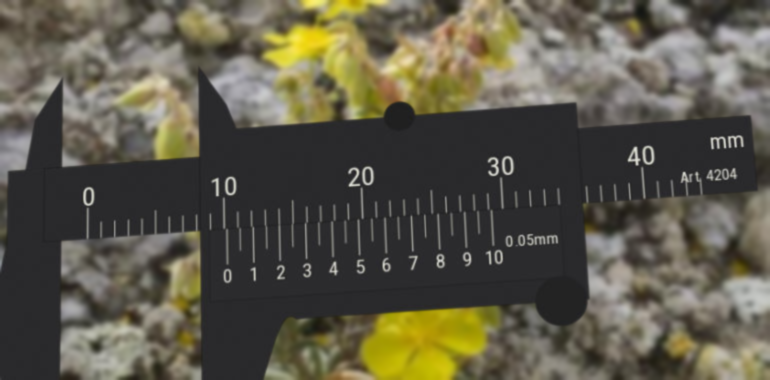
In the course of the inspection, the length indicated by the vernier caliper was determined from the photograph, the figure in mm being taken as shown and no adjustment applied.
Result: 10.2 mm
